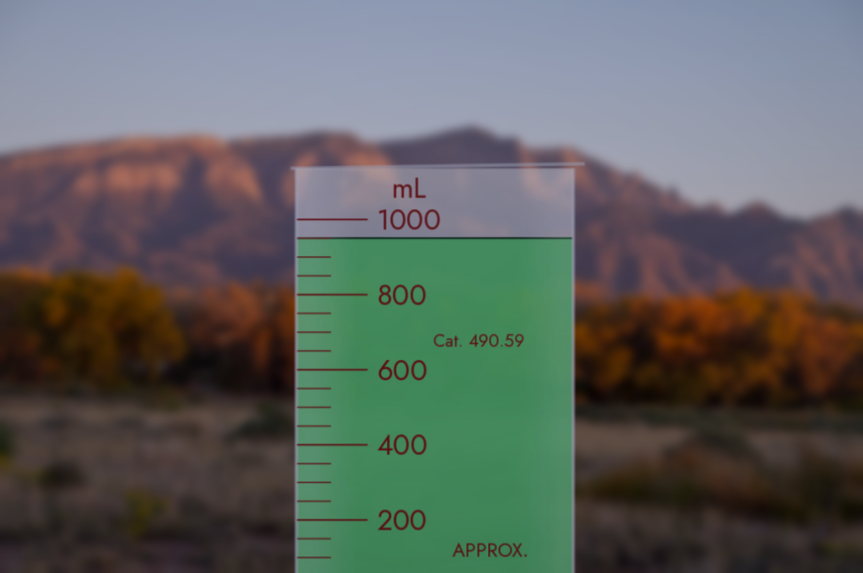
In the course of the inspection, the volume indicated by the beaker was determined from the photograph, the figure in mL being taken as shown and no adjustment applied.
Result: 950 mL
